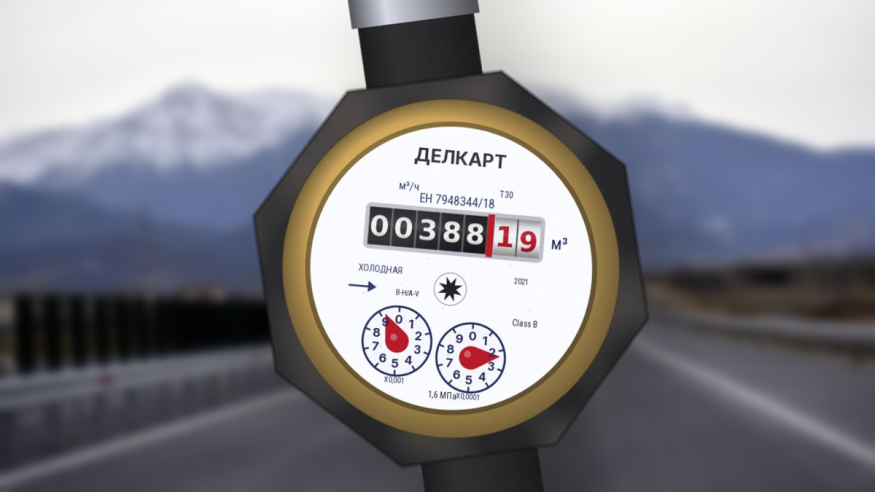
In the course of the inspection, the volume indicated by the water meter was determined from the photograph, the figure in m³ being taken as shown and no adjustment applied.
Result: 388.1892 m³
